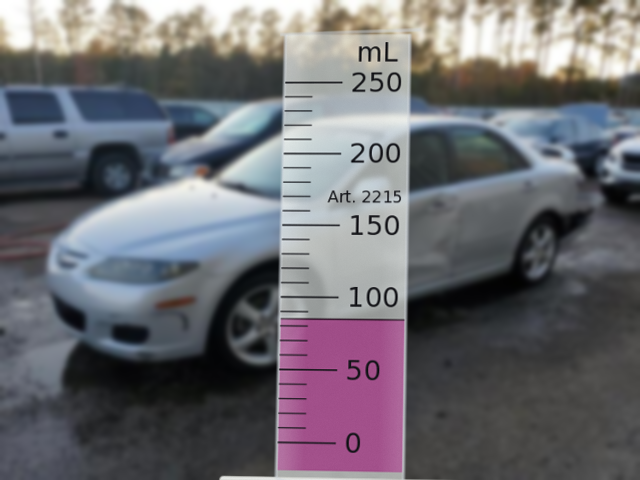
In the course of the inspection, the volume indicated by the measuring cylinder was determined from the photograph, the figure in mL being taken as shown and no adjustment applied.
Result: 85 mL
